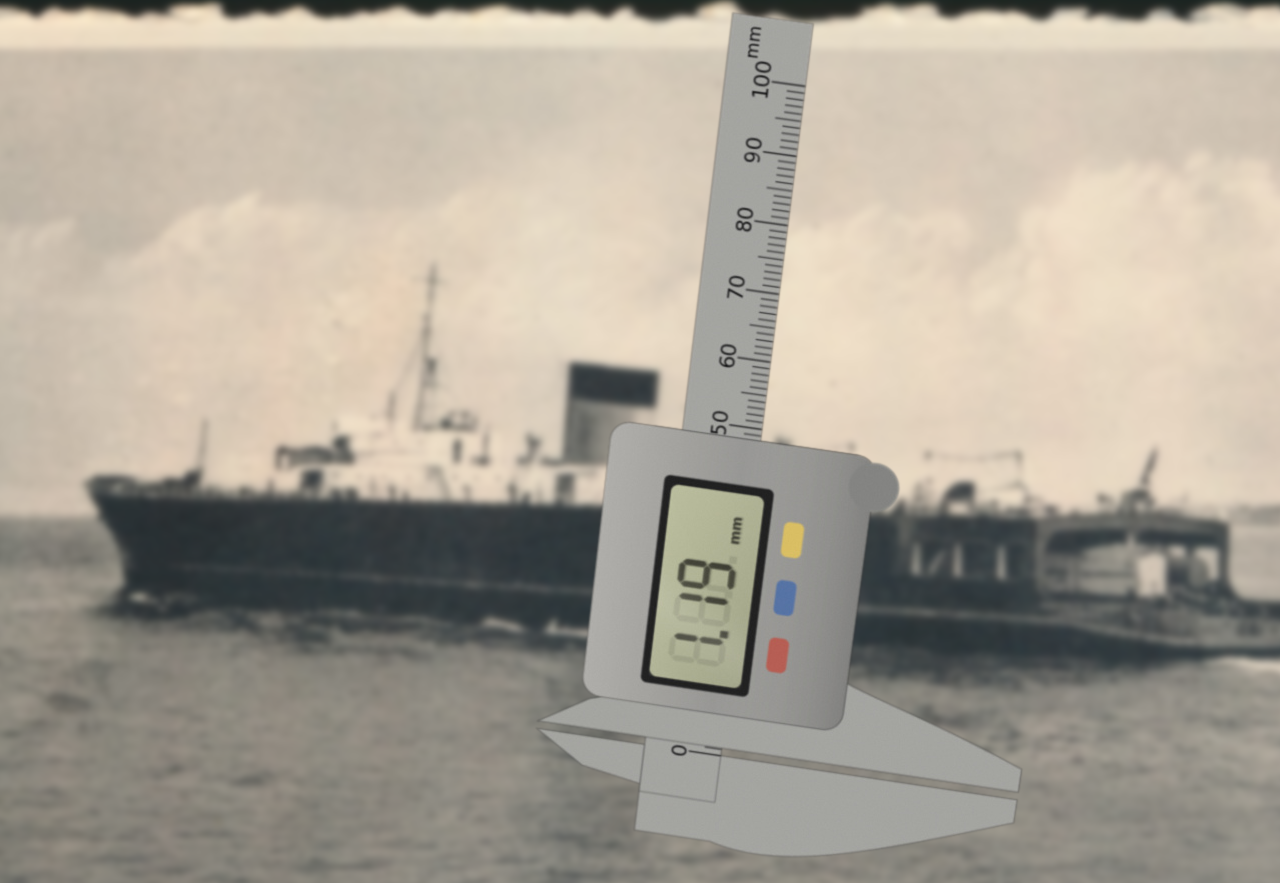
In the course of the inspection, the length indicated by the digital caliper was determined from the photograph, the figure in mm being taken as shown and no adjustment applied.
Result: 1.19 mm
